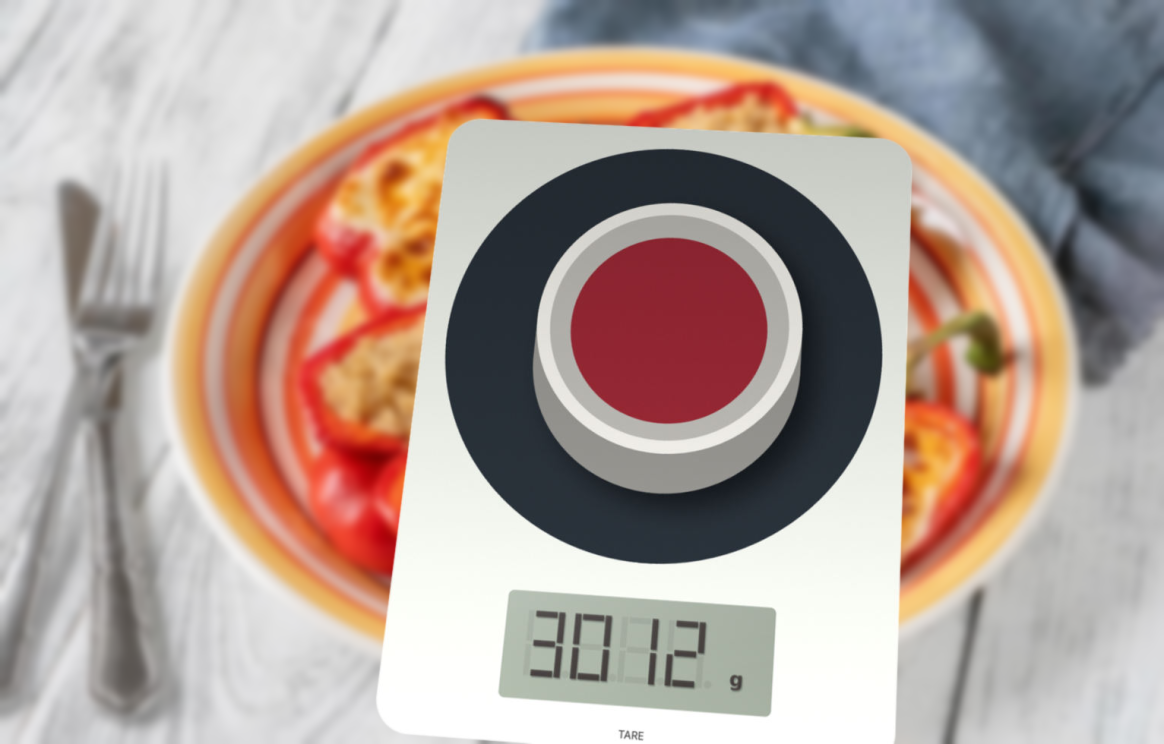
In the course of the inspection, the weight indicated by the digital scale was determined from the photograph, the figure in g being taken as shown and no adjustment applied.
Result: 3012 g
